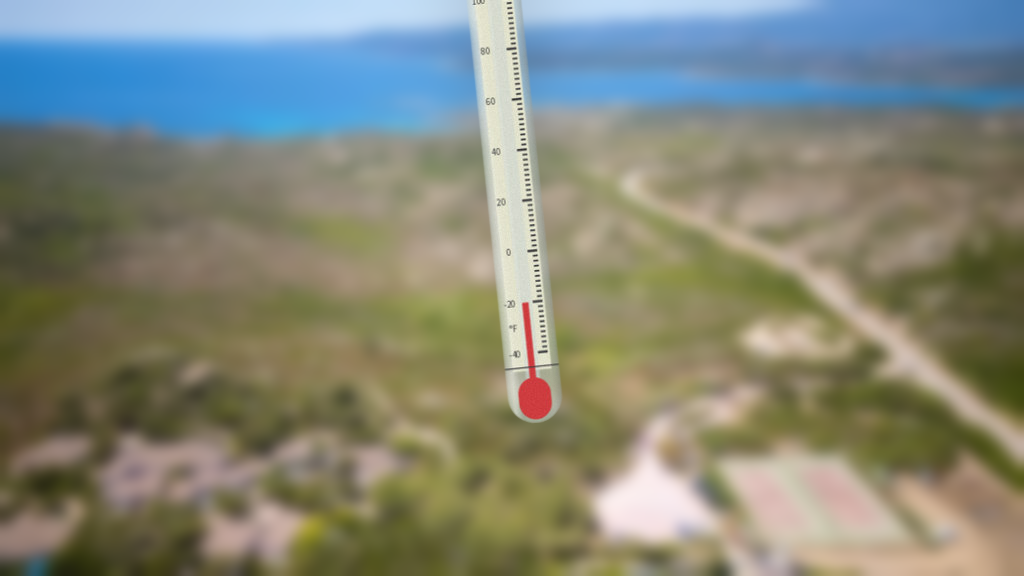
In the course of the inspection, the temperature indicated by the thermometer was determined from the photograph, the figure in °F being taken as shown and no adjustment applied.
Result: -20 °F
